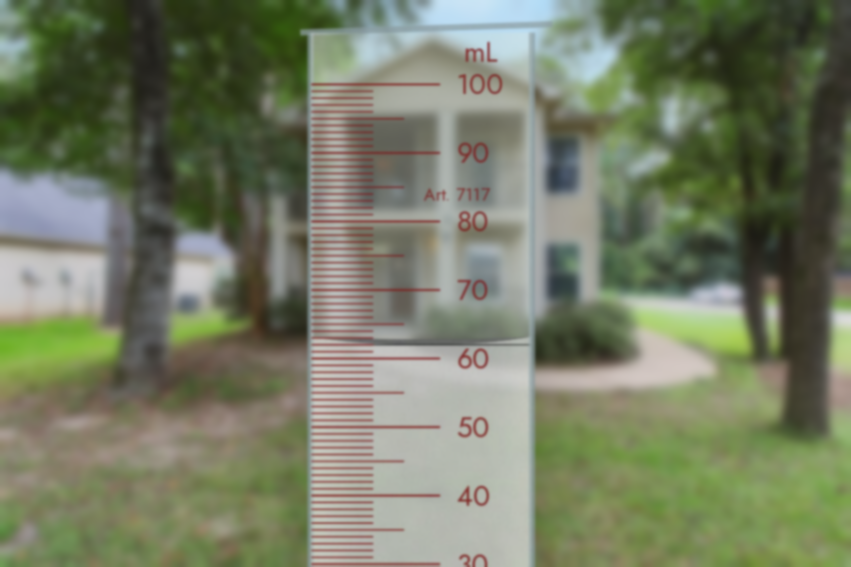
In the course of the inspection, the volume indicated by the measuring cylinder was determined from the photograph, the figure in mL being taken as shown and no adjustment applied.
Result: 62 mL
